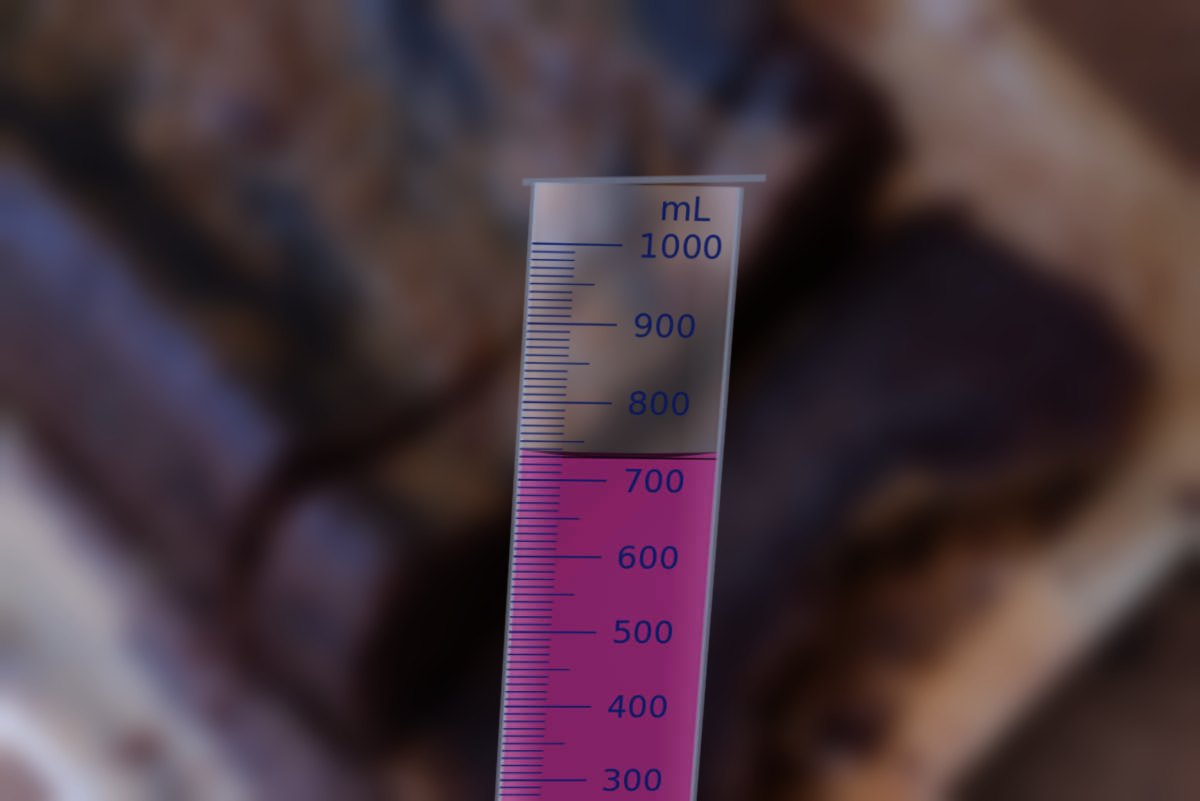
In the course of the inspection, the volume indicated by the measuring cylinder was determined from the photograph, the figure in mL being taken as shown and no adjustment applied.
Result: 730 mL
